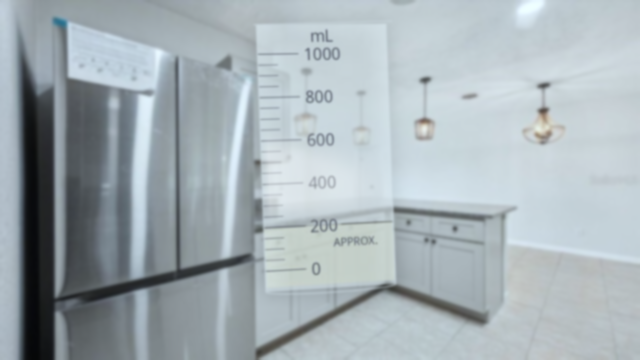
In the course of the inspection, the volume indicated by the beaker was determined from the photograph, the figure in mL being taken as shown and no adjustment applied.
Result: 200 mL
